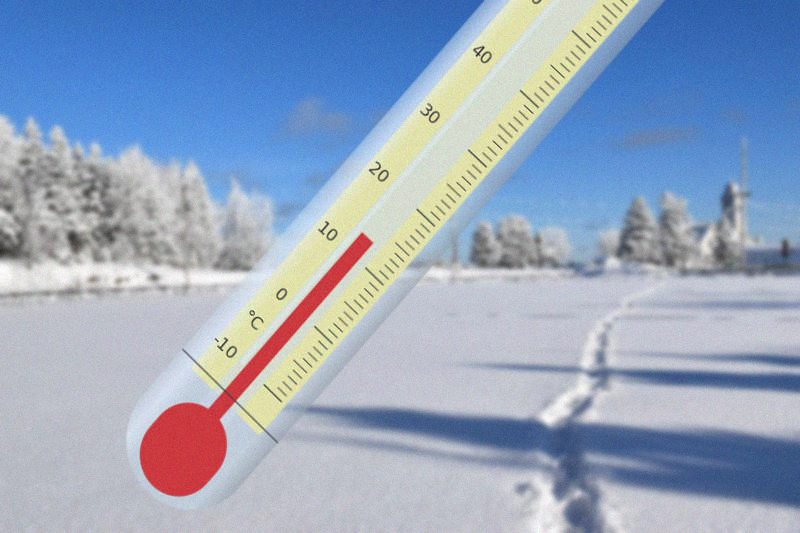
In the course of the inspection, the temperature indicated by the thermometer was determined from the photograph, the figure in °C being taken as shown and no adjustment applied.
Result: 13 °C
